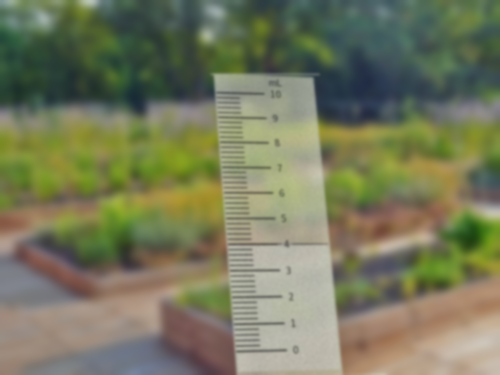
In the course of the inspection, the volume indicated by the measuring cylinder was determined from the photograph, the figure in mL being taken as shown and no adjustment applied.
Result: 4 mL
